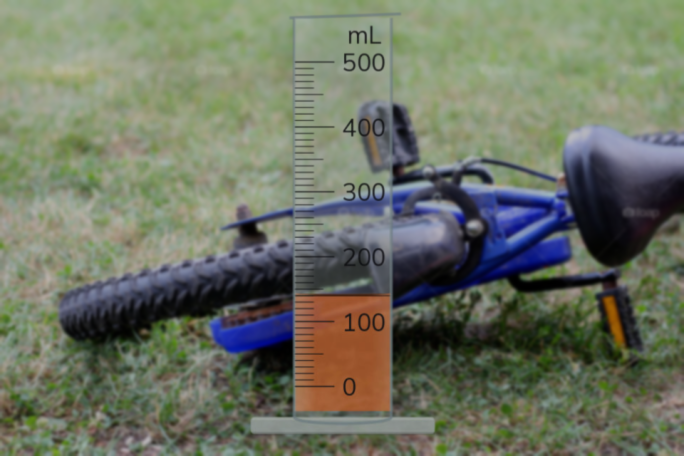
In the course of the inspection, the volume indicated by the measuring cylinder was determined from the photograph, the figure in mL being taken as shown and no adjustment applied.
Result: 140 mL
